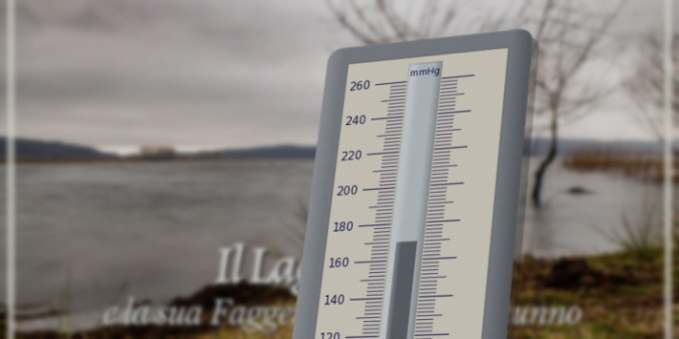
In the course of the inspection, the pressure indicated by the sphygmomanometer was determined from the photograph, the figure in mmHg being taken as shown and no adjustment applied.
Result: 170 mmHg
